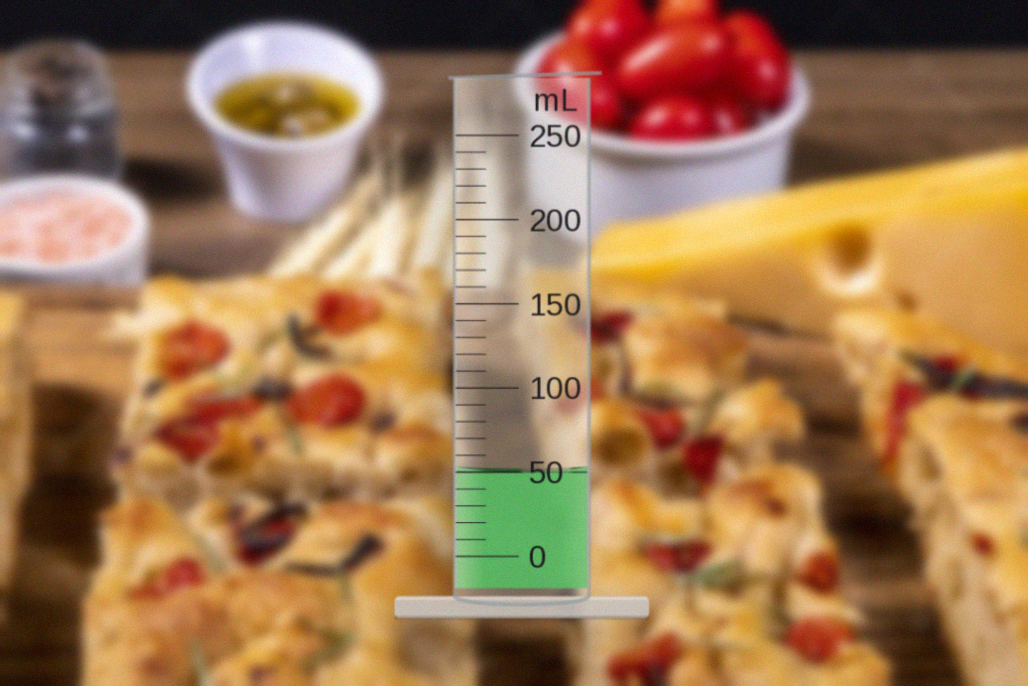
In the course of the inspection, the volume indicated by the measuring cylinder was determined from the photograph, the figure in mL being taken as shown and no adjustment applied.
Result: 50 mL
